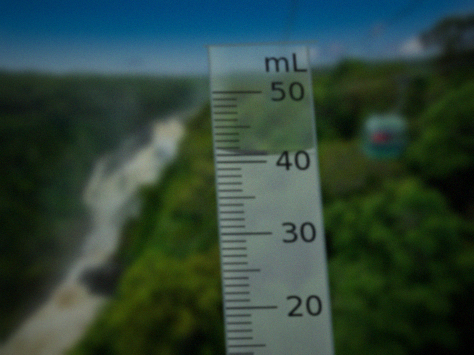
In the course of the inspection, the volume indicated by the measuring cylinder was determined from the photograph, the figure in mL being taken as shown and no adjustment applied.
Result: 41 mL
